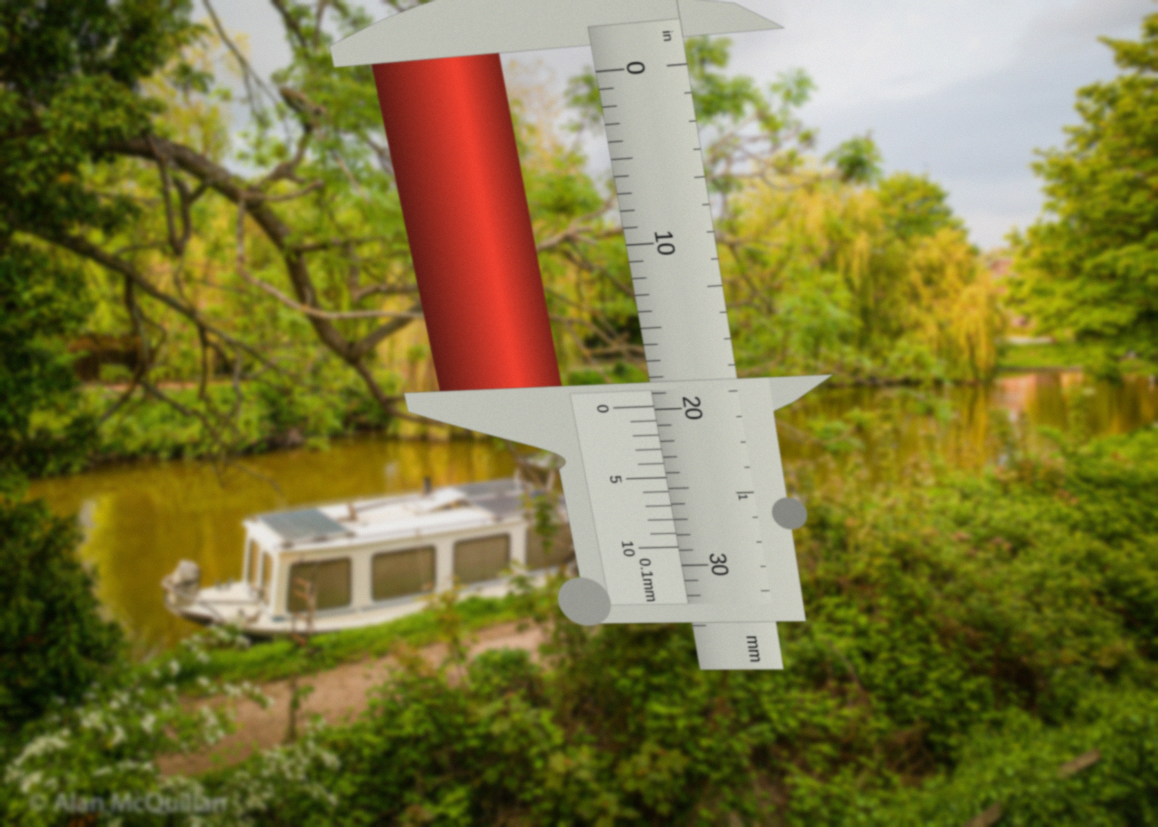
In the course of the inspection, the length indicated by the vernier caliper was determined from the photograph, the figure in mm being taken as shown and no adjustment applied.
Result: 19.8 mm
